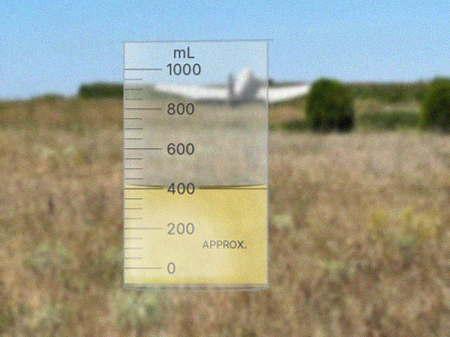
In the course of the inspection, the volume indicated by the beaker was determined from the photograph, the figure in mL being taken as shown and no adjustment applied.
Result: 400 mL
